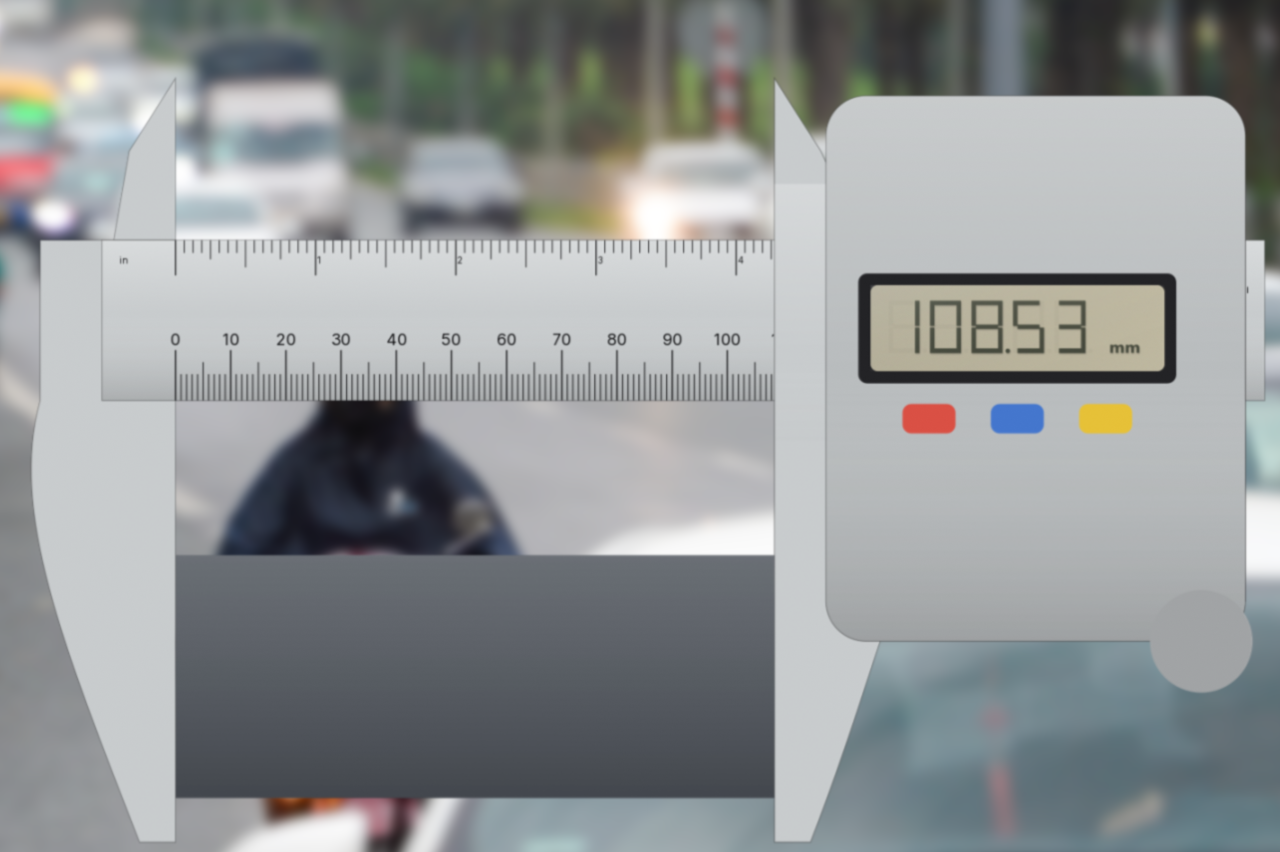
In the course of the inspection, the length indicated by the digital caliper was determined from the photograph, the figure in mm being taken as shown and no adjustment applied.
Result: 108.53 mm
